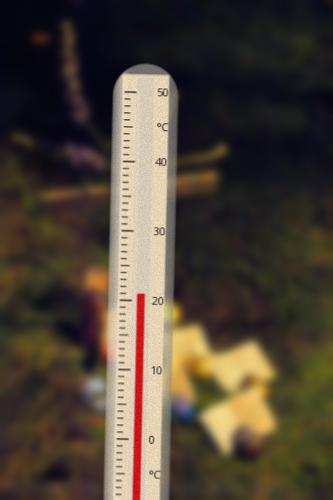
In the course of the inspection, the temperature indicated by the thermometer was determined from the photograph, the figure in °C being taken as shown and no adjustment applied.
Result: 21 °C
